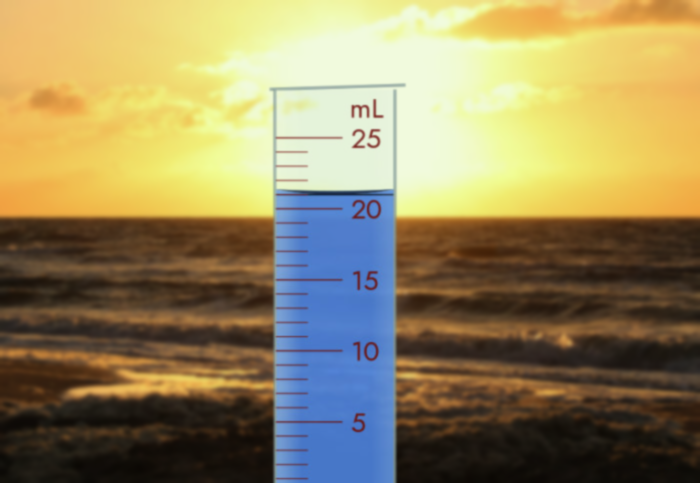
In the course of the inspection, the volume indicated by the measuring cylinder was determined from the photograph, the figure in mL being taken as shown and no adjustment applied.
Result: 21 mL
